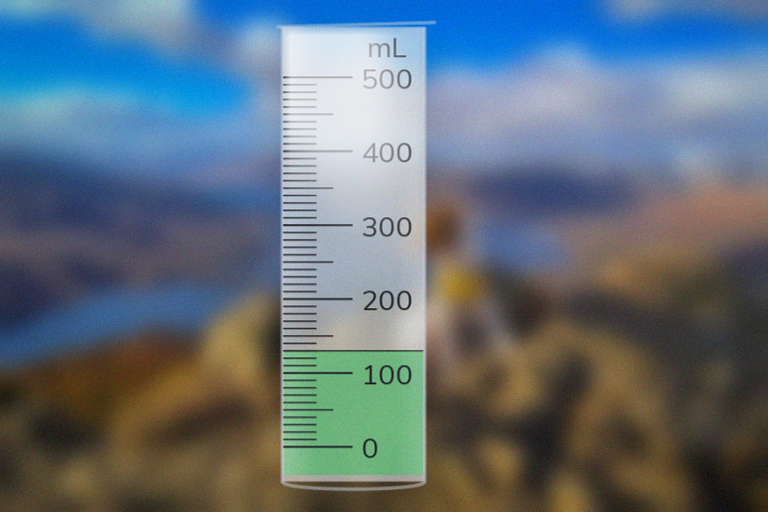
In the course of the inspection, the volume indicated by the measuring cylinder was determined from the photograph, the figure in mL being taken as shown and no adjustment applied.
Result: 130 mL
